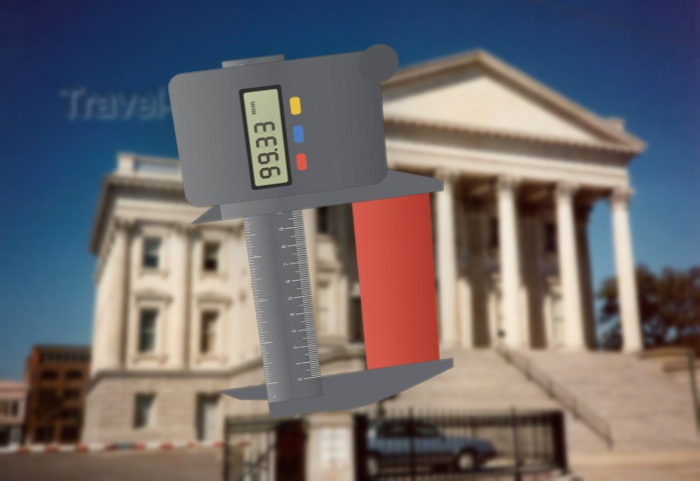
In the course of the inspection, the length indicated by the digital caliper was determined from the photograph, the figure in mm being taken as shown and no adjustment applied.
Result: 99.33 mm
